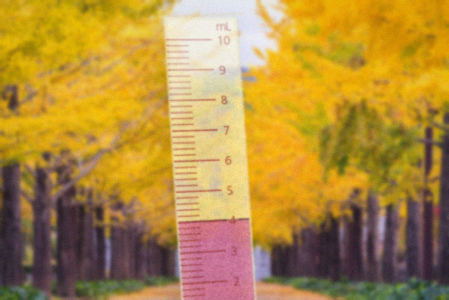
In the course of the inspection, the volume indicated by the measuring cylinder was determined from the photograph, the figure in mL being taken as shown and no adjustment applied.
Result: 4 mL
